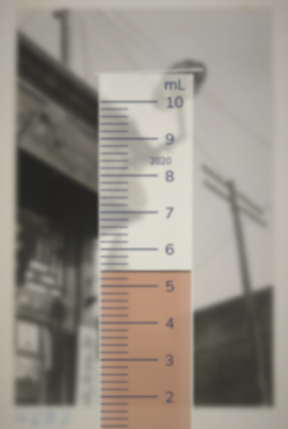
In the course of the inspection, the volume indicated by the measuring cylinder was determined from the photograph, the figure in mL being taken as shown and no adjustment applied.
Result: 5.4 mL
